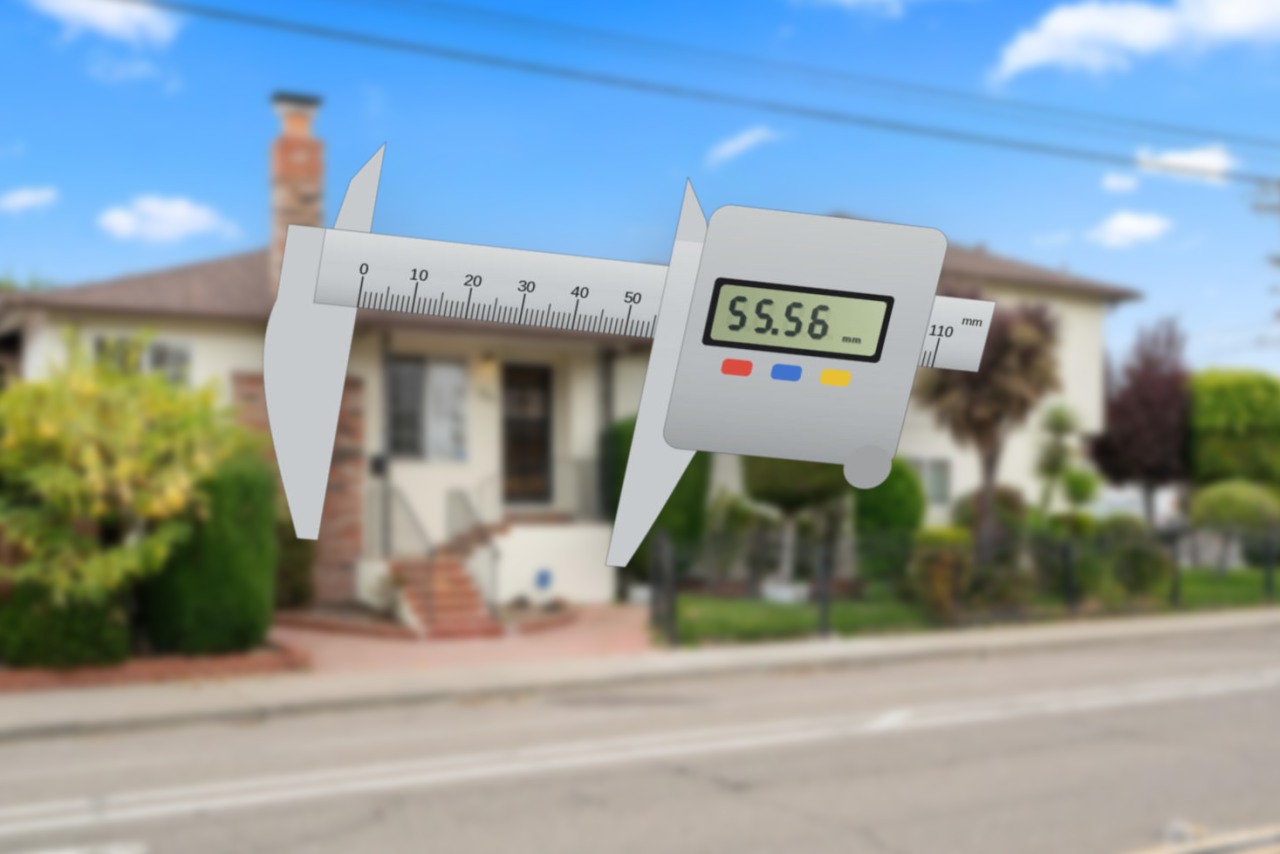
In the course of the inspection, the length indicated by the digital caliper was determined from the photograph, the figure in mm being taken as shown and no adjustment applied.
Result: 55.56 mm
